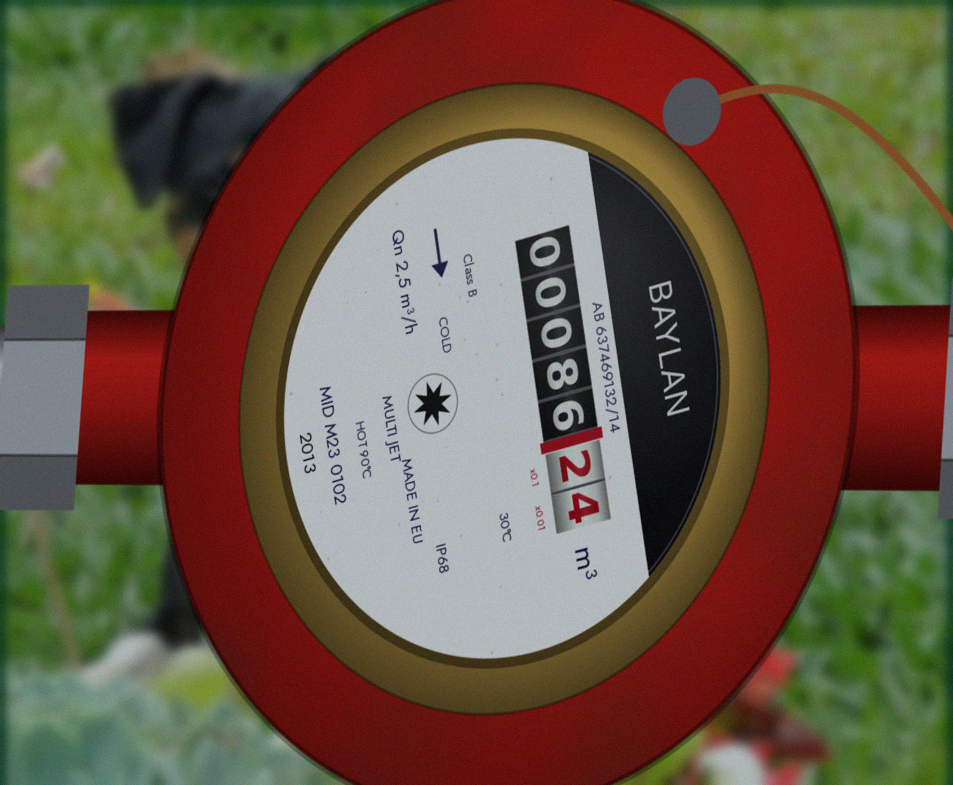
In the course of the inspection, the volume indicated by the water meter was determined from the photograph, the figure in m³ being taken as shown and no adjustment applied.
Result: 86.24 m³
